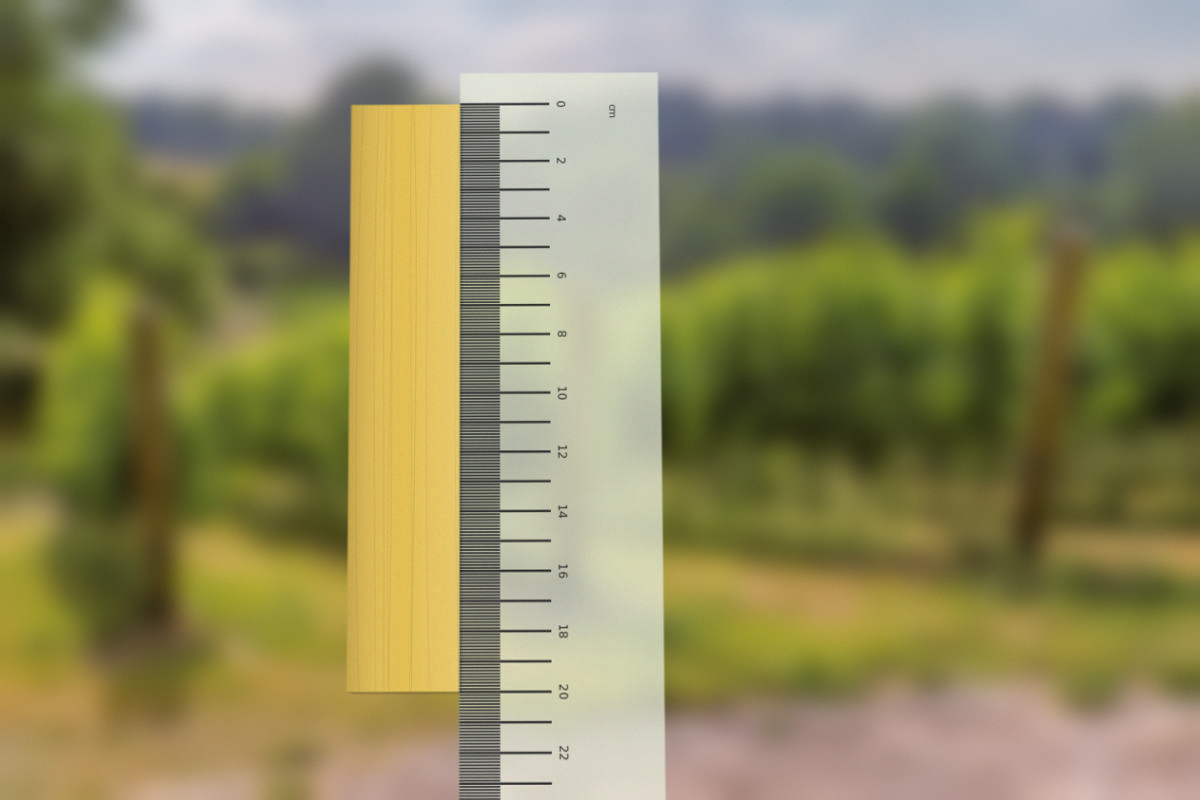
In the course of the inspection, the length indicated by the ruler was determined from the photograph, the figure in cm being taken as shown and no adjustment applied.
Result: 20 cm
